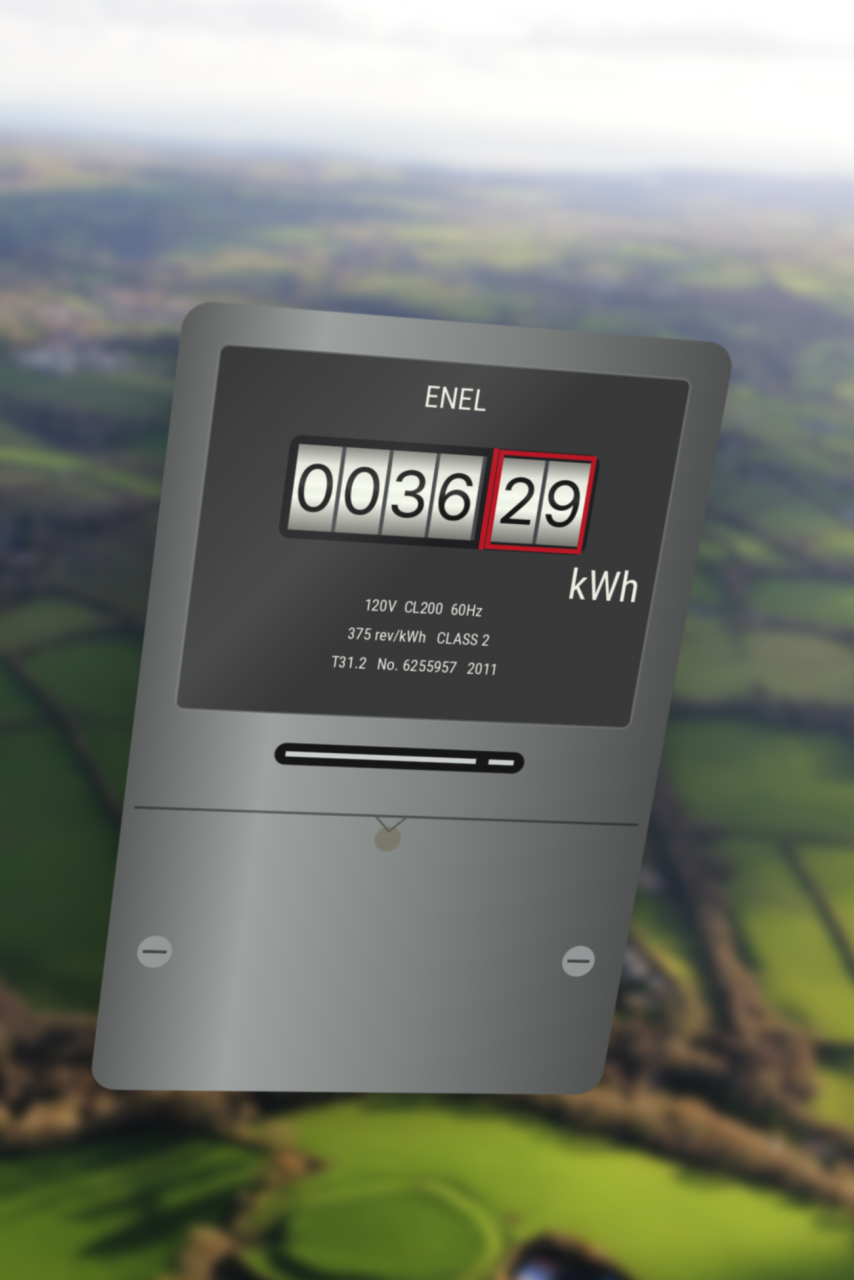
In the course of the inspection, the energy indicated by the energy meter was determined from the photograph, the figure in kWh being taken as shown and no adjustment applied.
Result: 36.29 kWh
